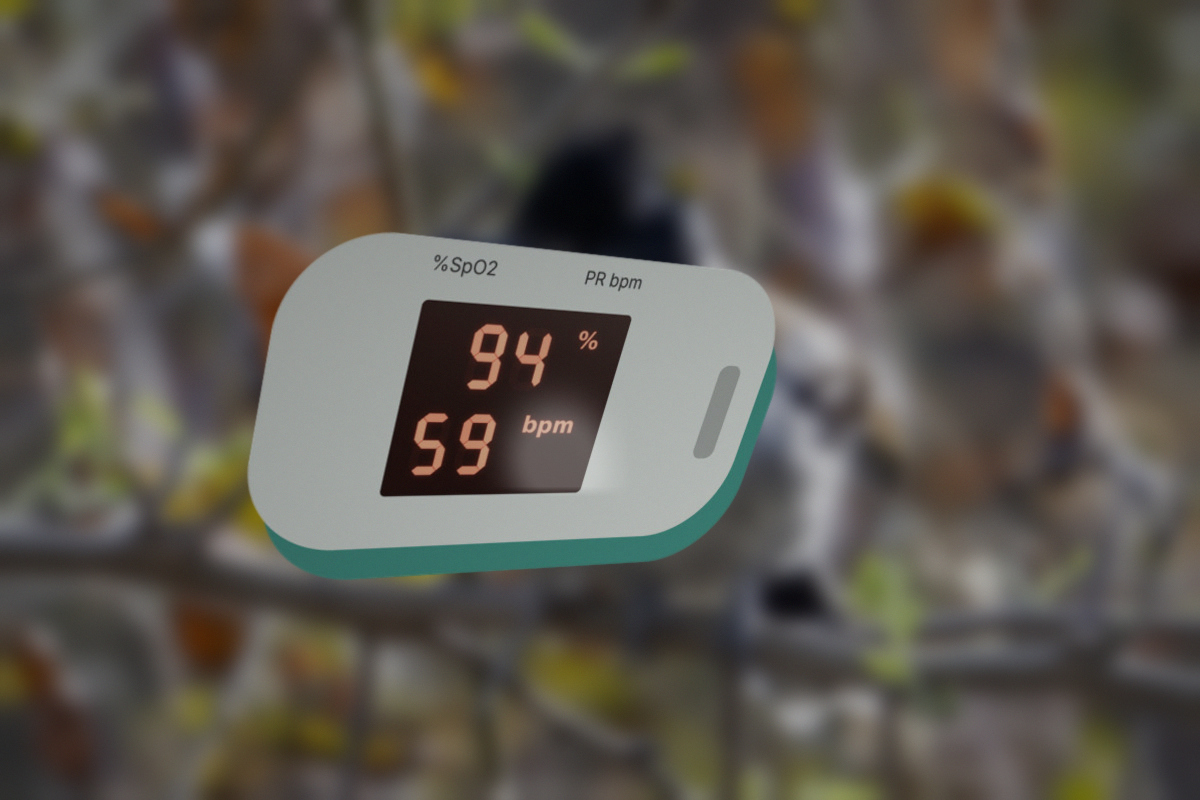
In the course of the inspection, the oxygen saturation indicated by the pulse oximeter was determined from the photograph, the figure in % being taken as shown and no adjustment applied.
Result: 94 %
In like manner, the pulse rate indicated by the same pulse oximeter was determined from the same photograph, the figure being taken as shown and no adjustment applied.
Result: 59 bpm
